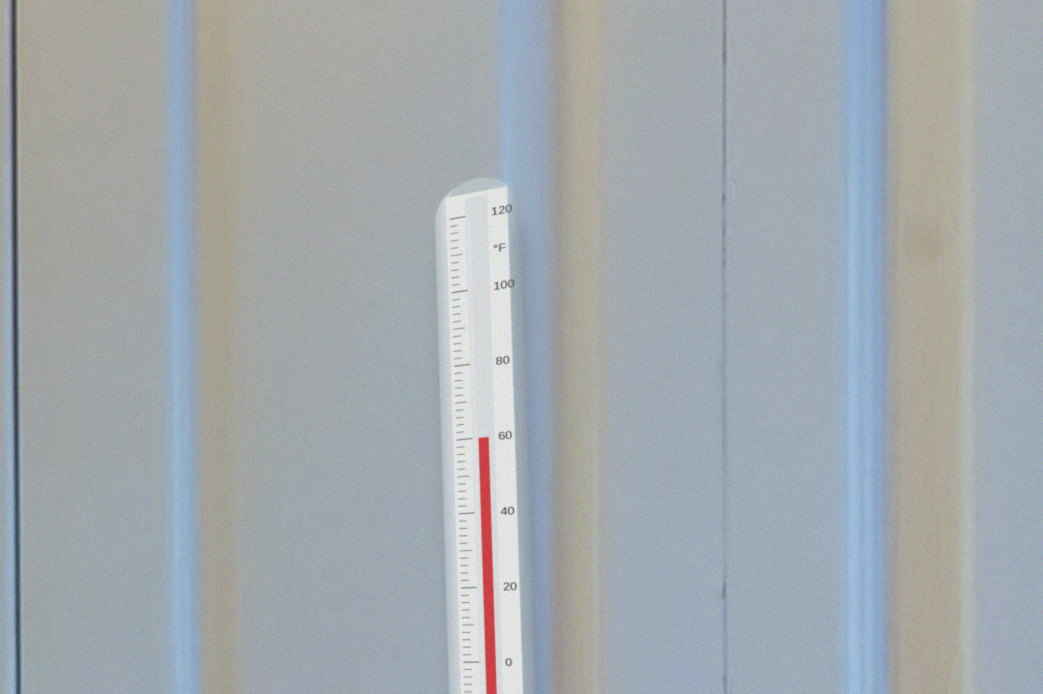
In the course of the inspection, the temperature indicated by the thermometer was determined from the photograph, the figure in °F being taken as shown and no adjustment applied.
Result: 60 °F
